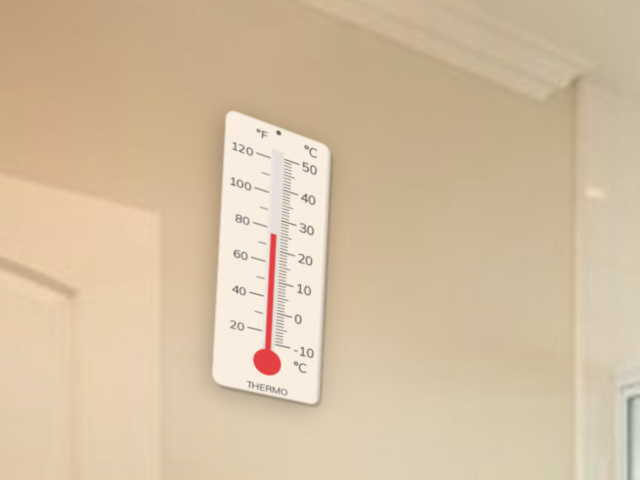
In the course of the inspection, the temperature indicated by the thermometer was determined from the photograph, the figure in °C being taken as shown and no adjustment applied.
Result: 25 °C
